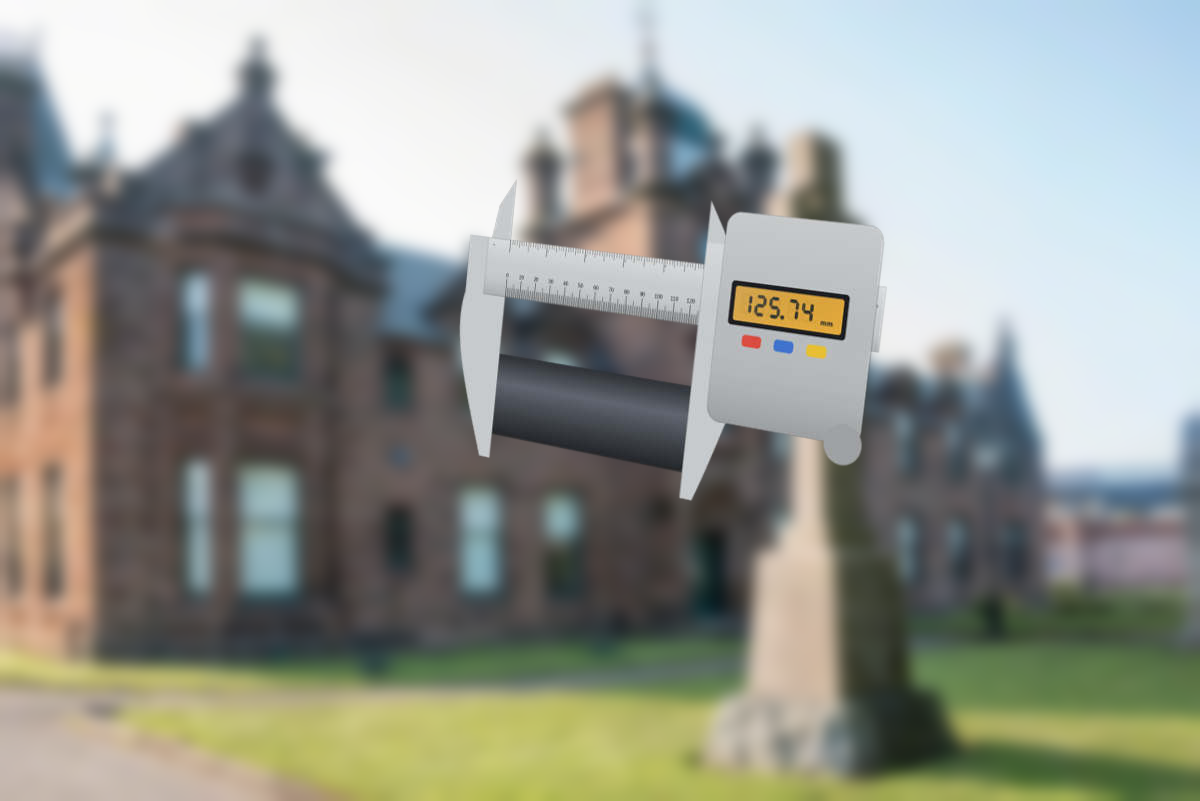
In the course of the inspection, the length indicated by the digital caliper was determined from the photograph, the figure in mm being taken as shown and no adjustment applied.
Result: 125.74 mm
